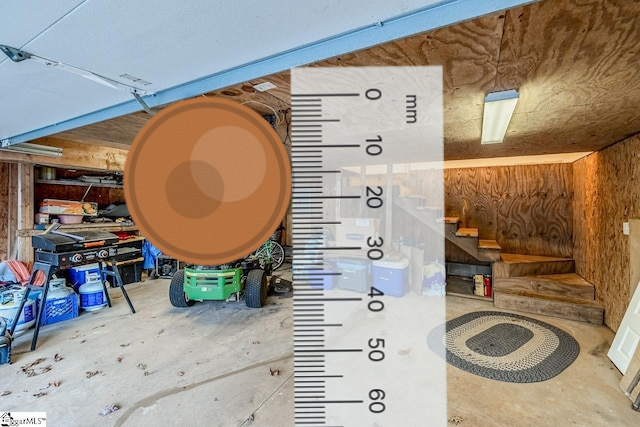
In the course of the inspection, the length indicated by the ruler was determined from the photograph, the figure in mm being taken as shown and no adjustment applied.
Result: 33 mm
